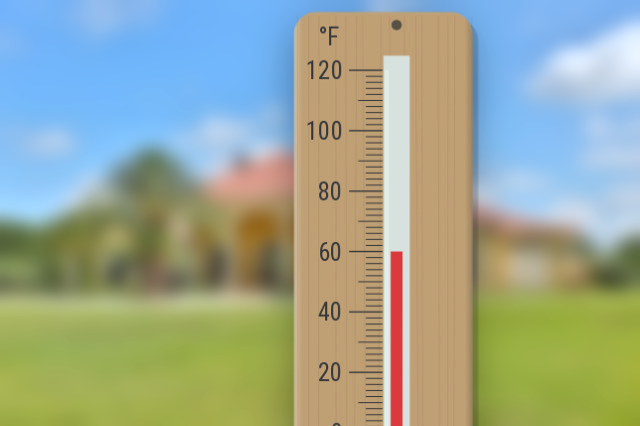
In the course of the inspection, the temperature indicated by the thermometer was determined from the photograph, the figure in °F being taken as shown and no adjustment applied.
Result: 60 °F
